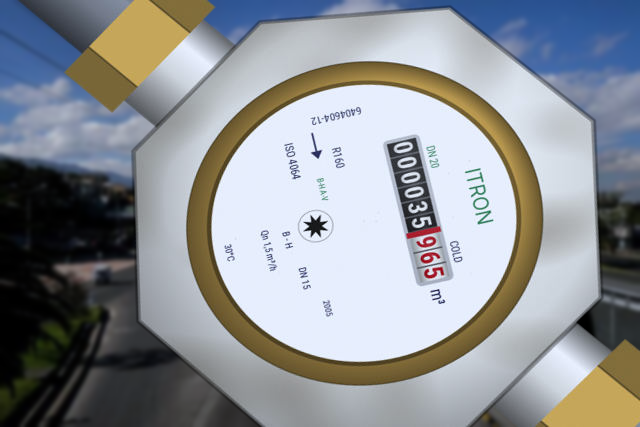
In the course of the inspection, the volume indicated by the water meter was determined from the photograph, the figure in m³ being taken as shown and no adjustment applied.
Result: 35.965 m³
